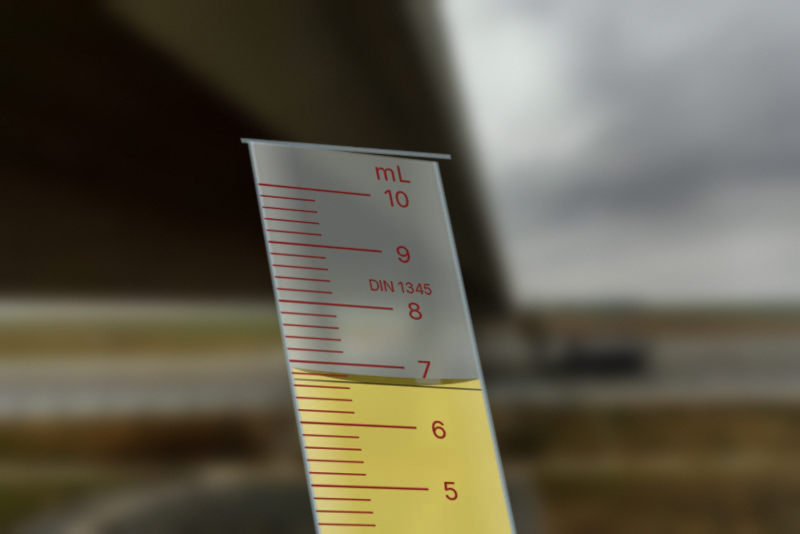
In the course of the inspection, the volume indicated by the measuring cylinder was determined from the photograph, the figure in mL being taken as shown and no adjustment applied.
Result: 6.7 mL
